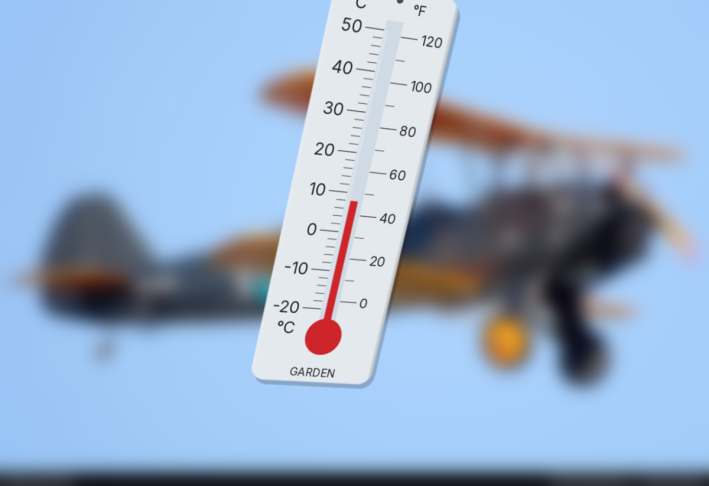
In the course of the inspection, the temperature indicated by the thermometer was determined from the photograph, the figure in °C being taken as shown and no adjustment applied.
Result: 8 °C
